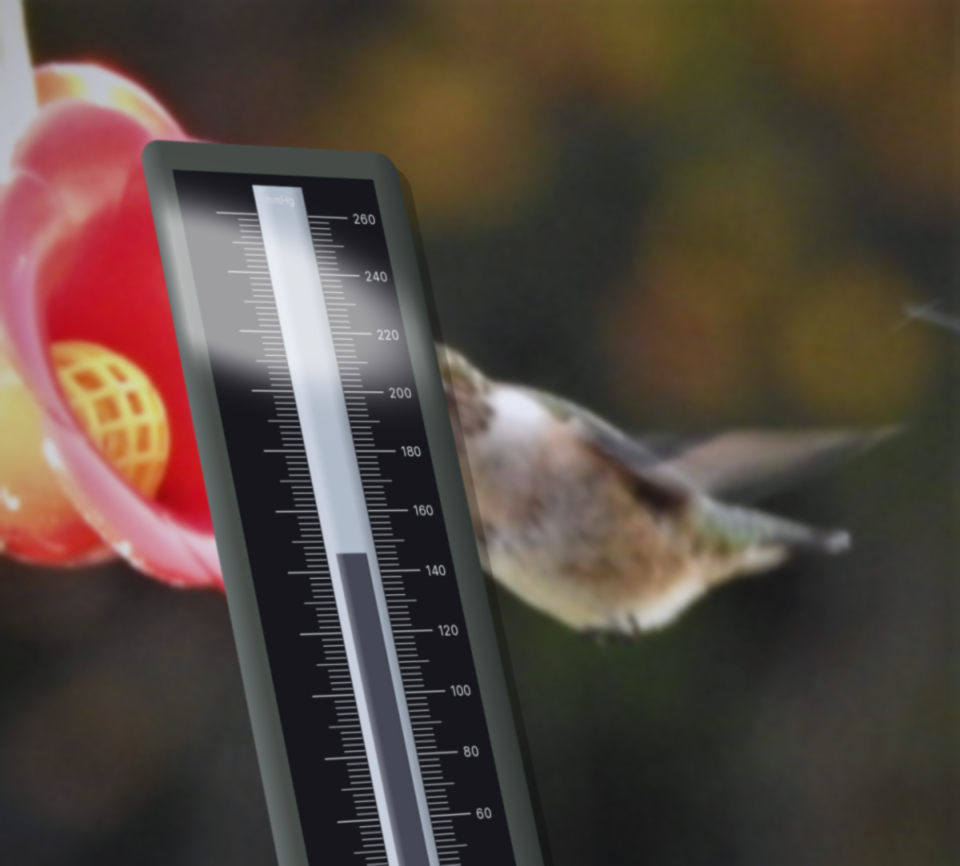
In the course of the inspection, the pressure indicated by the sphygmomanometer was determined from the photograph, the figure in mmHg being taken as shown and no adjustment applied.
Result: 146 mmHg
